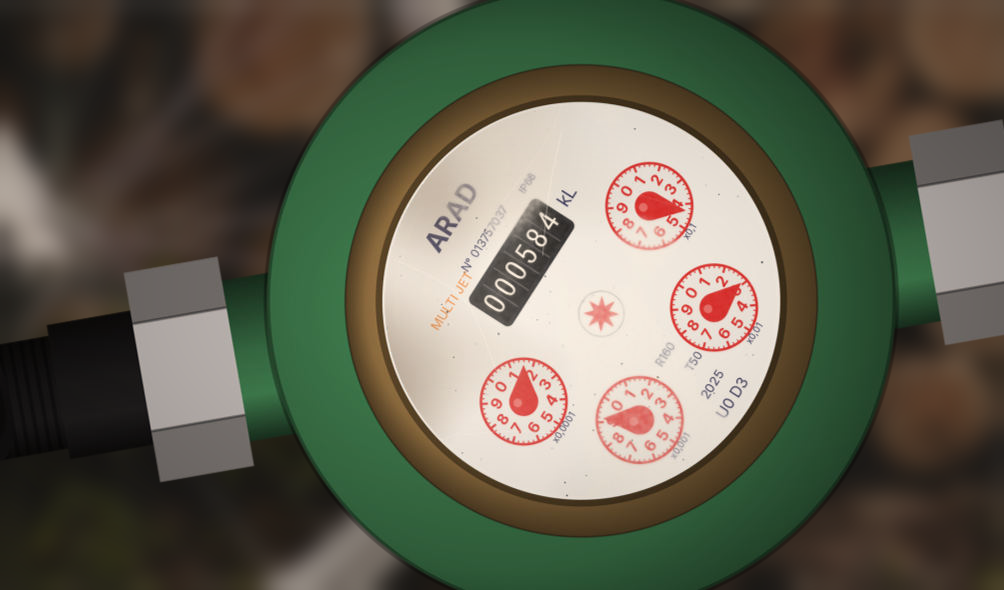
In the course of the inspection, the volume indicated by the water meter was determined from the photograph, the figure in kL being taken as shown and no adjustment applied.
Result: 584.4291 kL
